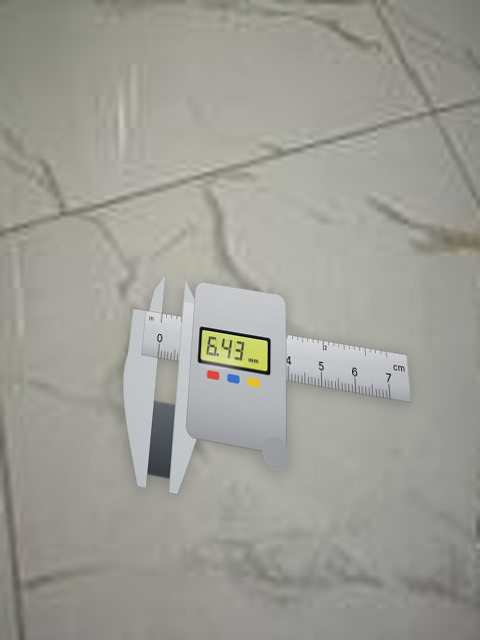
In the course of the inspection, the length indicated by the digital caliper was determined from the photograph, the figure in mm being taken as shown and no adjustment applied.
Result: 6.43 mm
